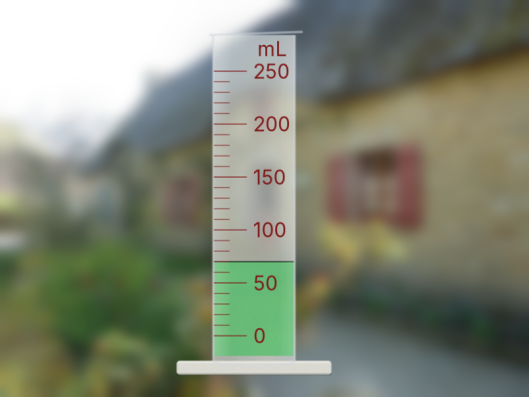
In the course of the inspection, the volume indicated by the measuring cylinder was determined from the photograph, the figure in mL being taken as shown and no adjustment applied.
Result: 70 mL
